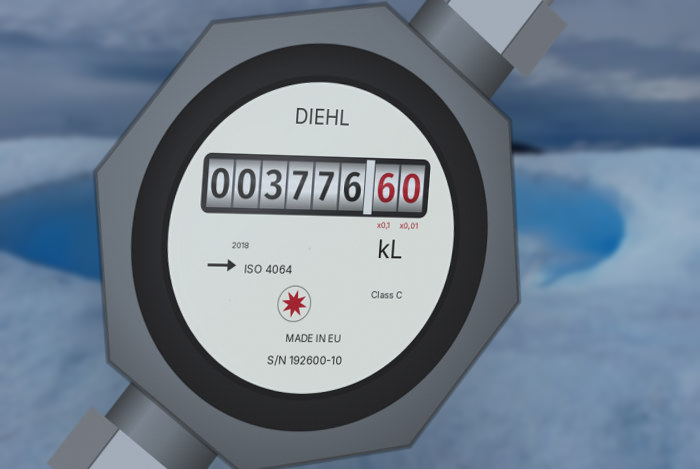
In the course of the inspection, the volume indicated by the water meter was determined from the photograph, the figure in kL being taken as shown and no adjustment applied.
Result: 3776.60 kL
